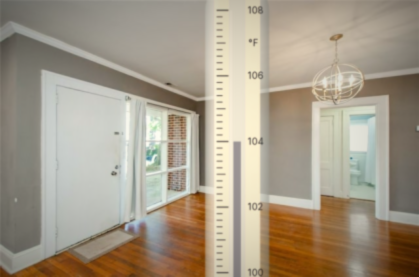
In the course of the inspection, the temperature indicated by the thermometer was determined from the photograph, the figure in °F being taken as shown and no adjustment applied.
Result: 104 °F
